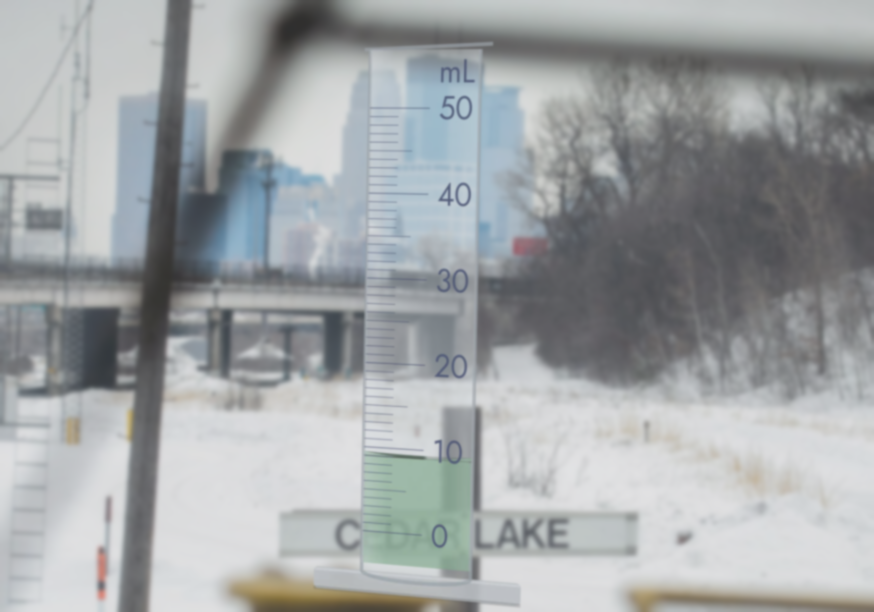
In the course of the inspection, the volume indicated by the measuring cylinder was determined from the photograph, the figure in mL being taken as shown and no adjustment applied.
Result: 9 mL
